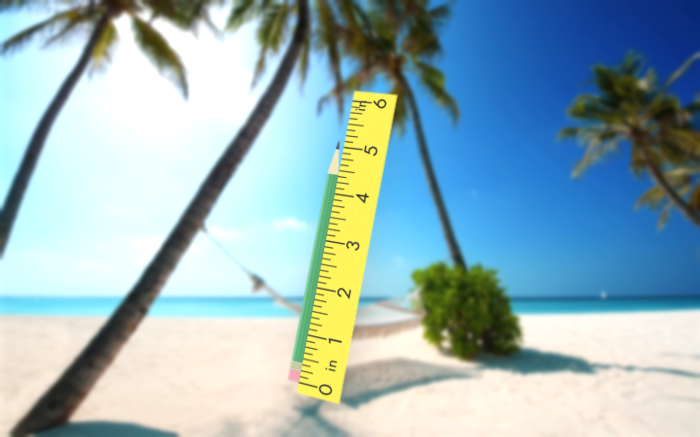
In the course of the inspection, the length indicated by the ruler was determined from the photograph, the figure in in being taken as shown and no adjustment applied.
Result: 5.125 in
